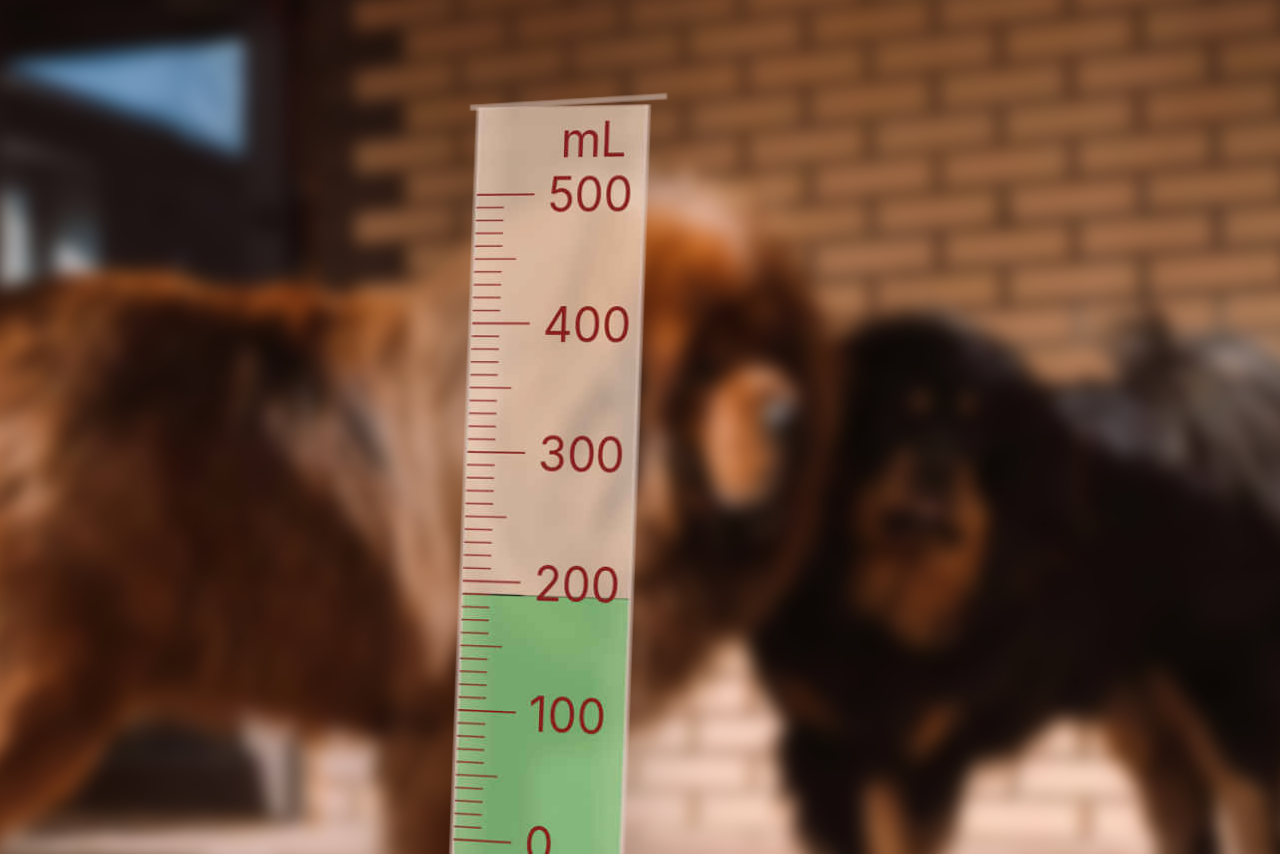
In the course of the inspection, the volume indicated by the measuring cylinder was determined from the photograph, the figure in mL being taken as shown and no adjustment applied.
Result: 190 mL
